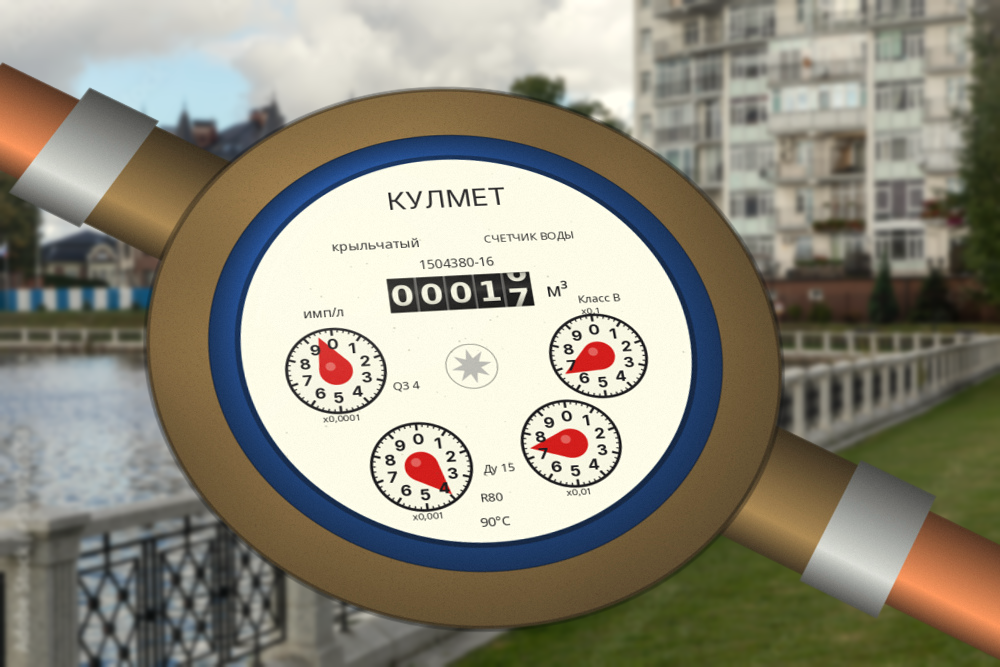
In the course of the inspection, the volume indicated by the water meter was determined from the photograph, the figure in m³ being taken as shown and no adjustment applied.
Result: 16.6739 m³
